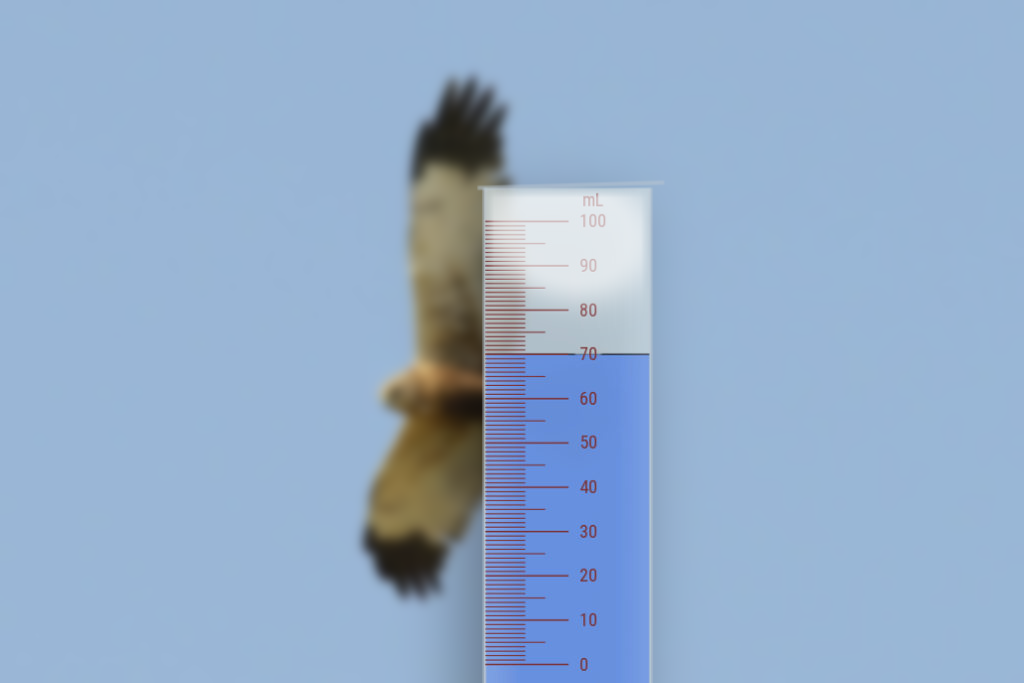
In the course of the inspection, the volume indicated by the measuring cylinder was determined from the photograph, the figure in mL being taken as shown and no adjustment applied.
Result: 70 mL
